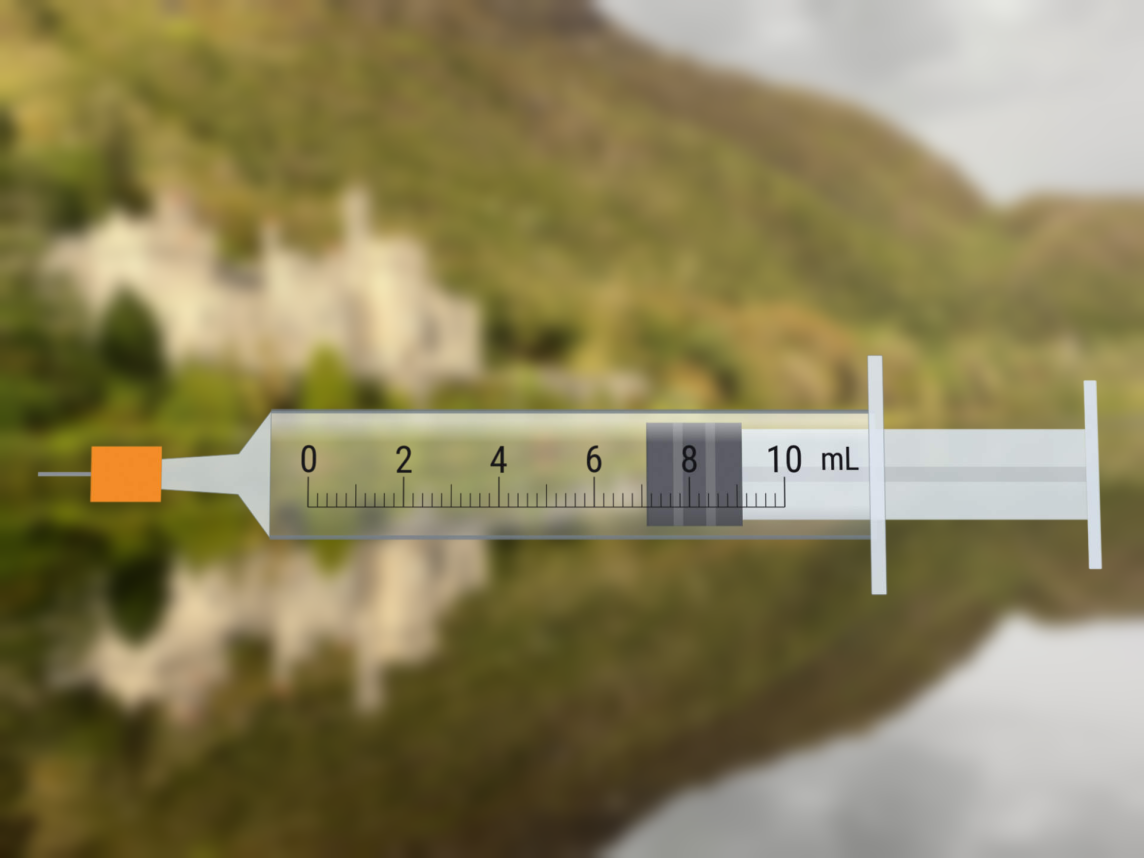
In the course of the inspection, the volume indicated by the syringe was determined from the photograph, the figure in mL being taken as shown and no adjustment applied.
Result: 7.1 mL
